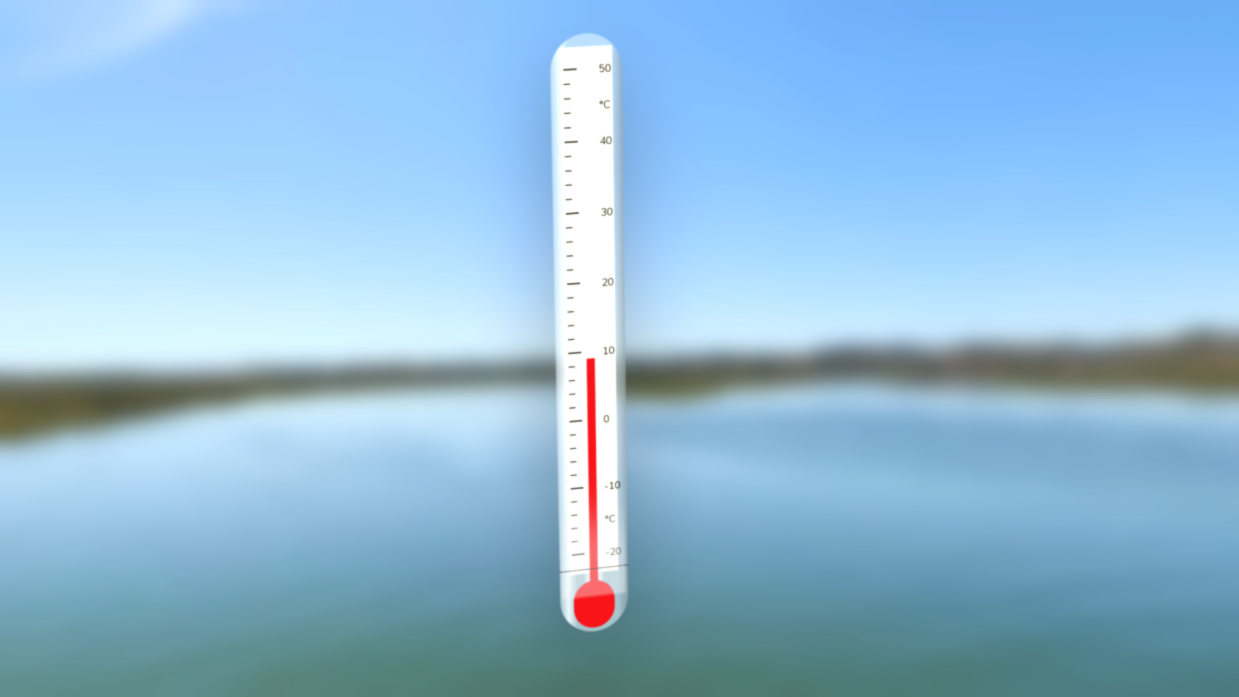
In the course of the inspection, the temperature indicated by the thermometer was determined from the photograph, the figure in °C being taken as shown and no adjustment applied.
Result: 9 °C
